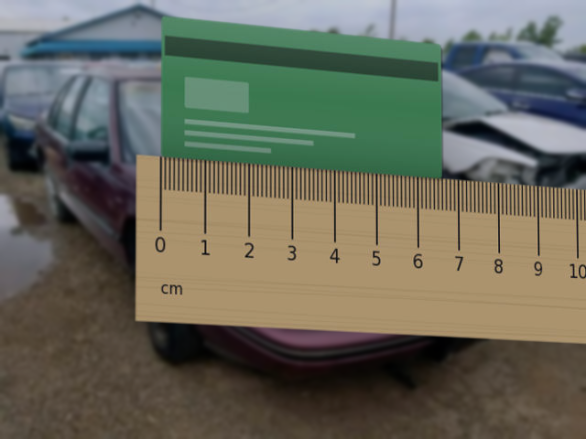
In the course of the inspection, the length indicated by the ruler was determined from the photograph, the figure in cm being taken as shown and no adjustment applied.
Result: 6.6 cm
